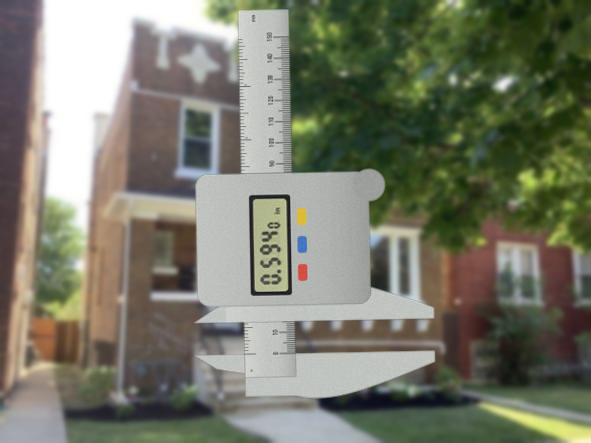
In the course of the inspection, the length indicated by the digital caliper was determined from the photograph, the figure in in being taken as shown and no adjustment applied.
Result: 0.5940 in
